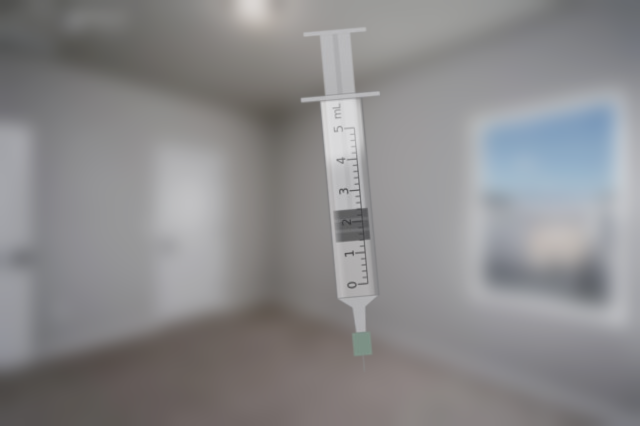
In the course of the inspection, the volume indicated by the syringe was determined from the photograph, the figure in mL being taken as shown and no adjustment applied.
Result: 1.4 mL
